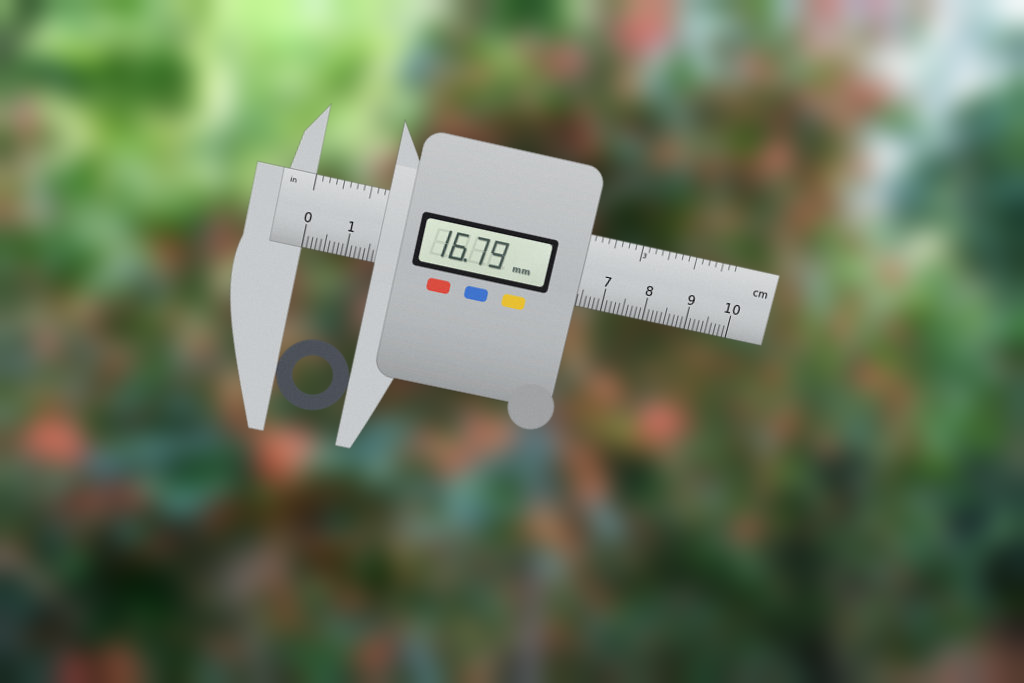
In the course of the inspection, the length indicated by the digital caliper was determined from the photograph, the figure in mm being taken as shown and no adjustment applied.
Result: 16.79 mm
